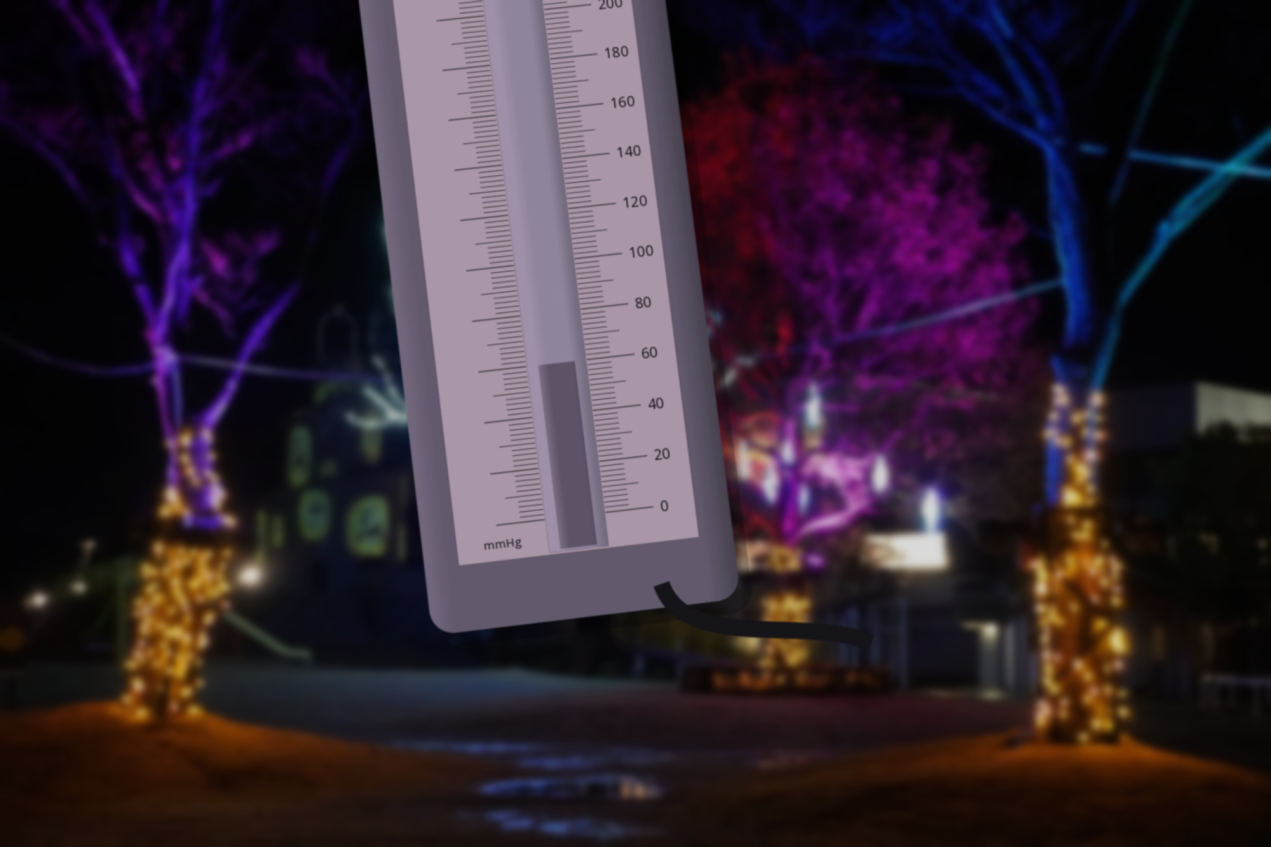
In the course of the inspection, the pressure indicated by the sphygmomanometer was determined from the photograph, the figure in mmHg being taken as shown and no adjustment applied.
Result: 60 mmHg
